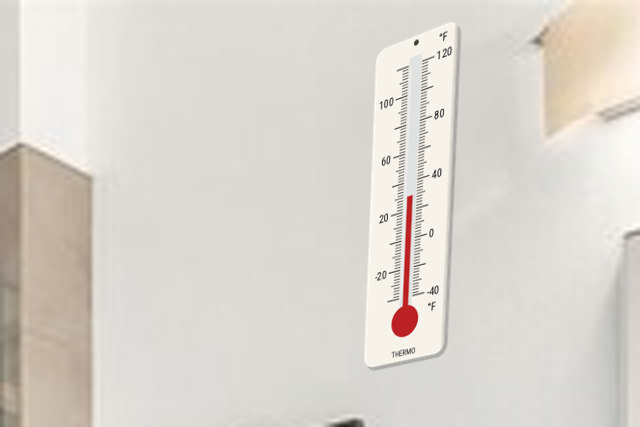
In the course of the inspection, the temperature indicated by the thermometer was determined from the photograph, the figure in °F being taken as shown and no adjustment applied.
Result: 30 °F
